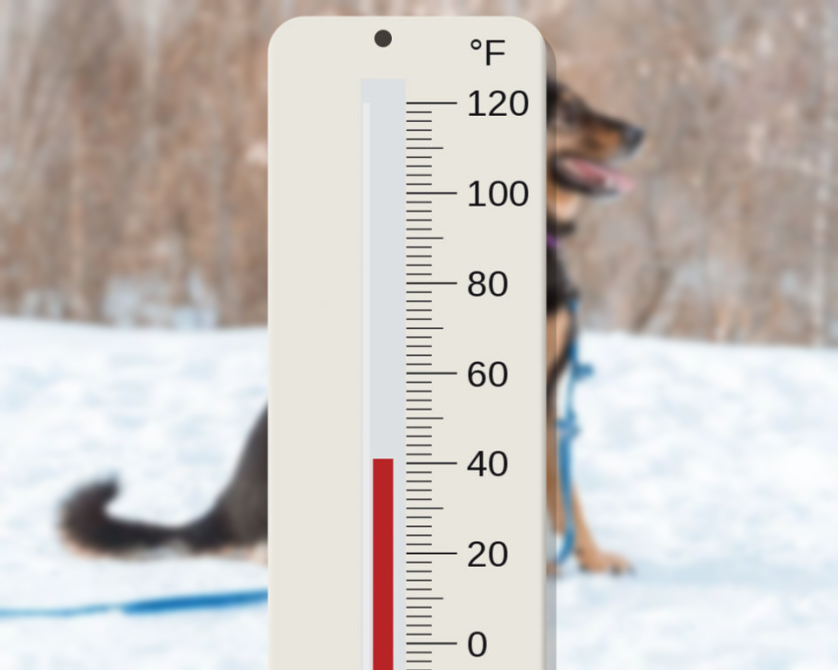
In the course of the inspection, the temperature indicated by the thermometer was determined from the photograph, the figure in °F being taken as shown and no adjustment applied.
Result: 41 °F
